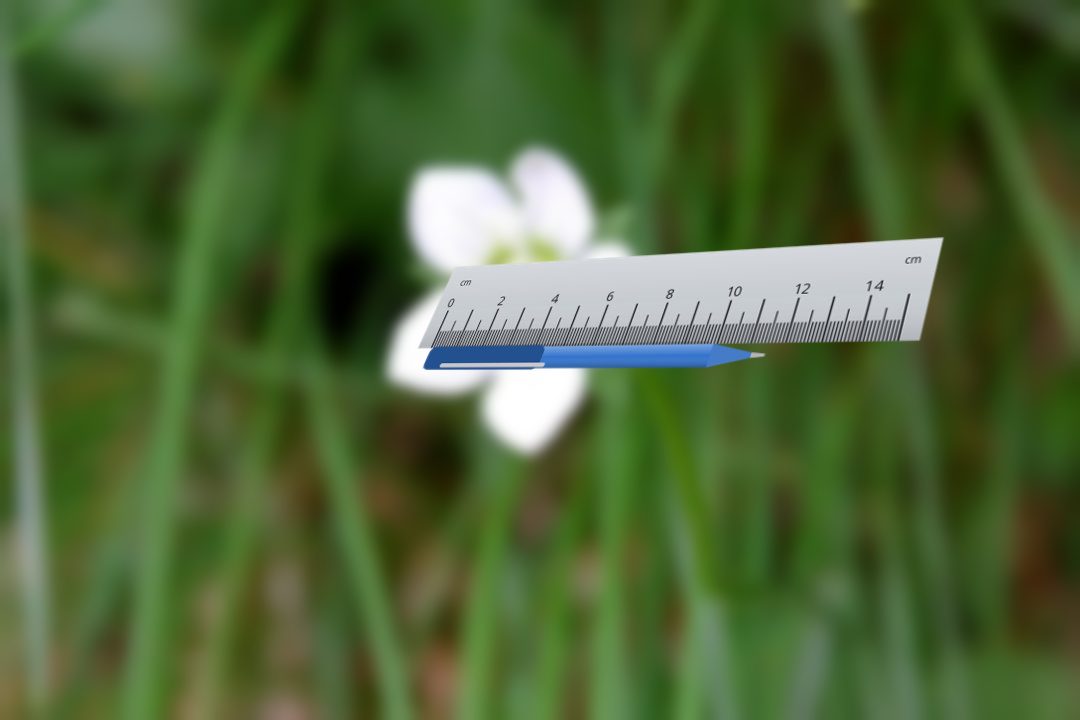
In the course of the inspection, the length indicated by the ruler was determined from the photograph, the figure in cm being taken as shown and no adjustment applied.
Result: 11.5 cm
